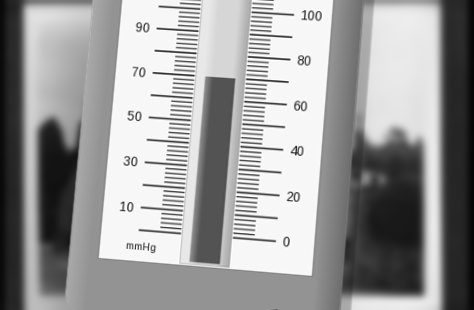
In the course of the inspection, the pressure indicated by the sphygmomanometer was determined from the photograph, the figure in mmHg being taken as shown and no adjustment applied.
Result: 70 mmHg
